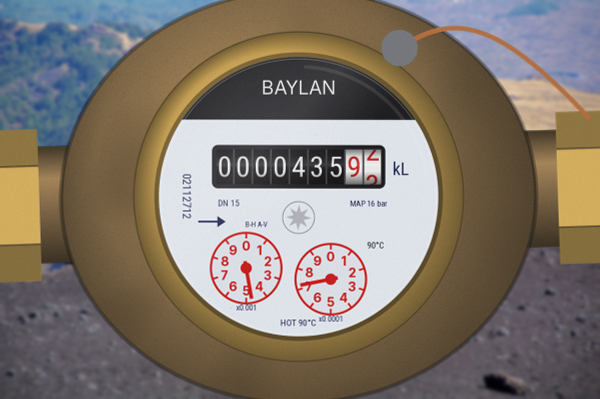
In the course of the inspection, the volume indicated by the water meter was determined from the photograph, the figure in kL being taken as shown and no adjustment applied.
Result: 435.9247 kL
